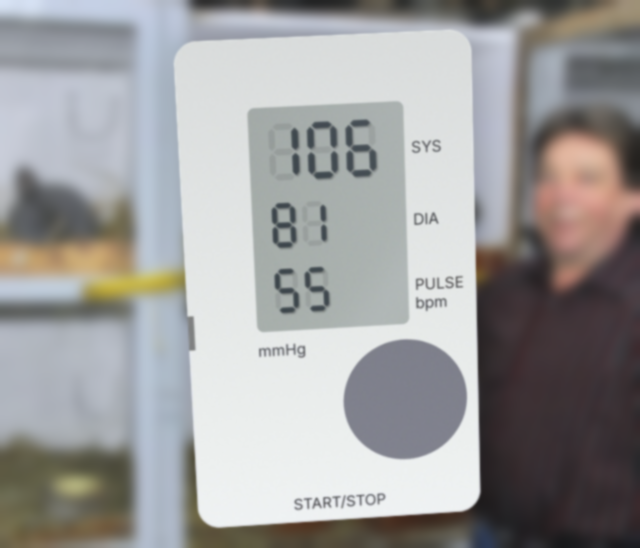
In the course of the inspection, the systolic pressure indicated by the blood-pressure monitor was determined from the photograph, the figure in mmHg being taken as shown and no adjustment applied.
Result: 106 mmHg
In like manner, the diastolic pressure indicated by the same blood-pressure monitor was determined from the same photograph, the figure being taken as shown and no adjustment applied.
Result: 81 mmHg
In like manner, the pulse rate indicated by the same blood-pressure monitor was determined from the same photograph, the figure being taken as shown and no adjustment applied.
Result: 55 bpm
